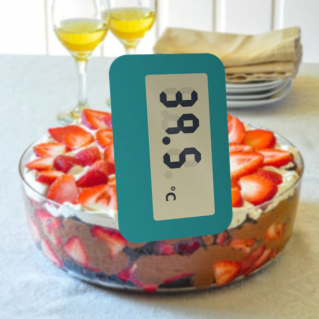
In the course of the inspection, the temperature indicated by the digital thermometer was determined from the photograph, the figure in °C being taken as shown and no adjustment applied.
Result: 39.5 °C
